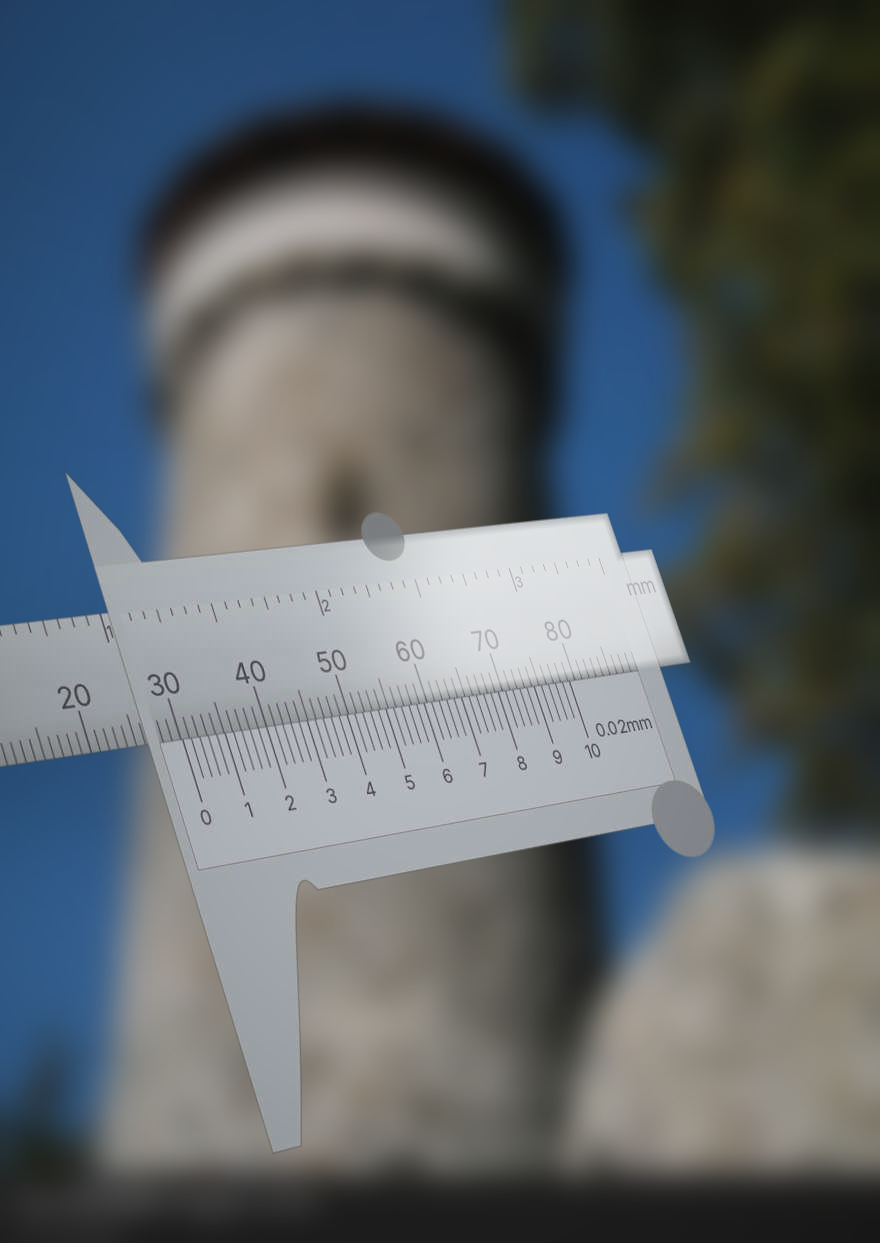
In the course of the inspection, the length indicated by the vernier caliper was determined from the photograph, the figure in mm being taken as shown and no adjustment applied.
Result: 30.2 mm
